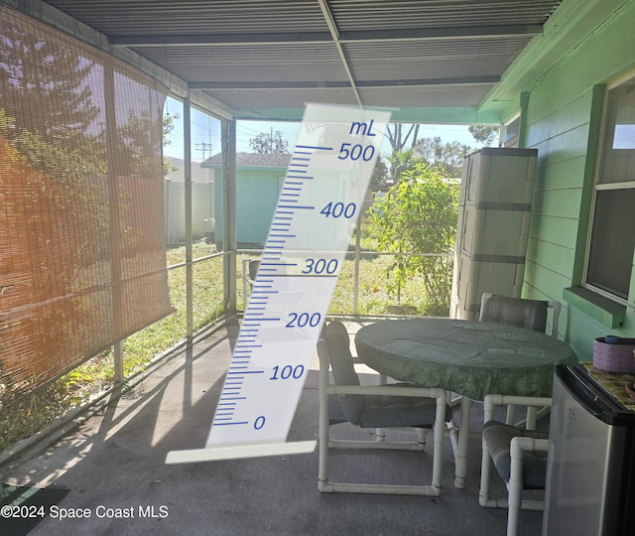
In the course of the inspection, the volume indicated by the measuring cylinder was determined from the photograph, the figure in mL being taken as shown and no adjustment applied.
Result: 280 mL
